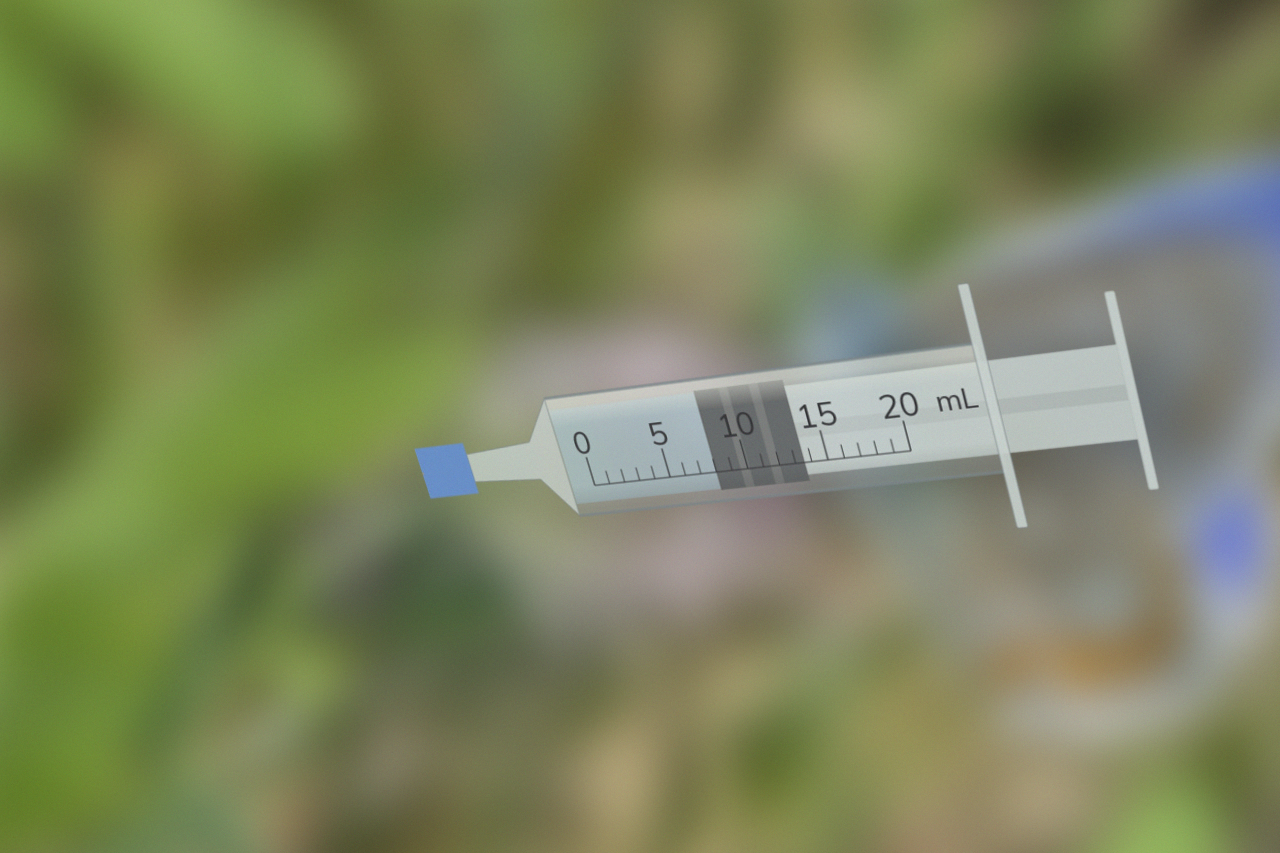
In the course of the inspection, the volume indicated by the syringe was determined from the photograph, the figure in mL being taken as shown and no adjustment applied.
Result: 8 mL
